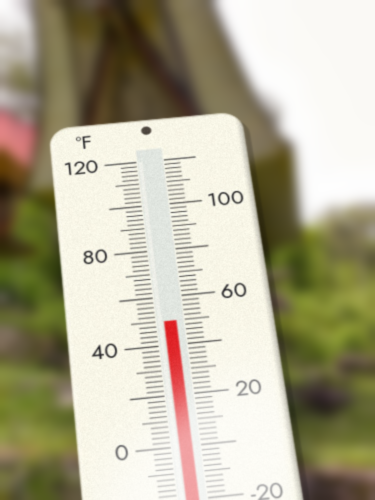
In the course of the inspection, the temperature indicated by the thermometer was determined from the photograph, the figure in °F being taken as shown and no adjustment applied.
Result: 50 °F
